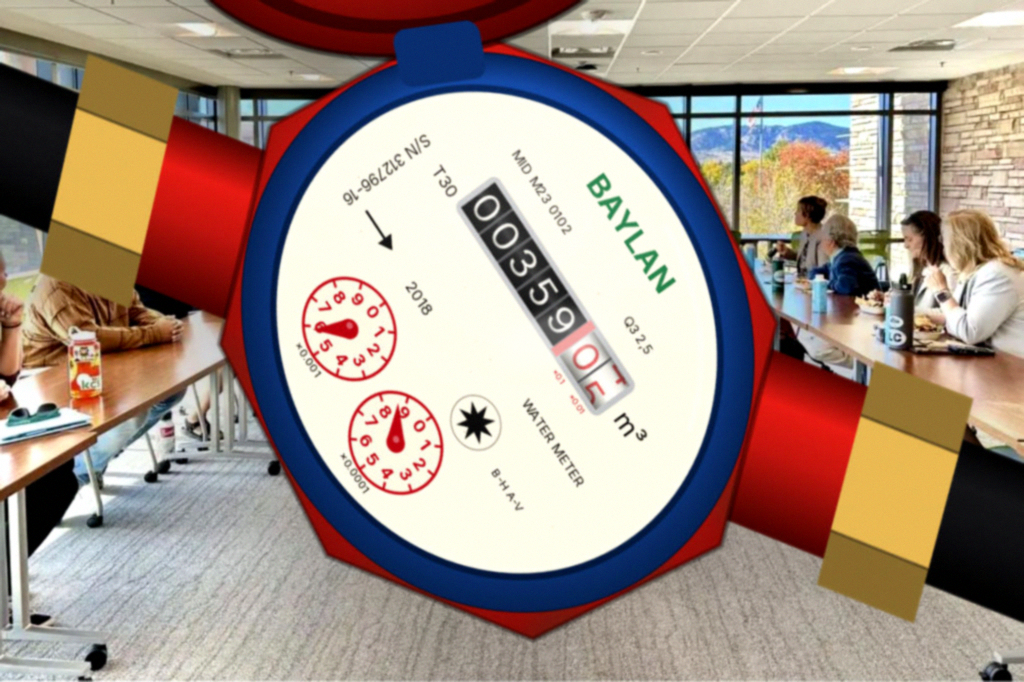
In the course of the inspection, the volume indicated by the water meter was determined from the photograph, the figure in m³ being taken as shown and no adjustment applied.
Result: 359.0458 m³
